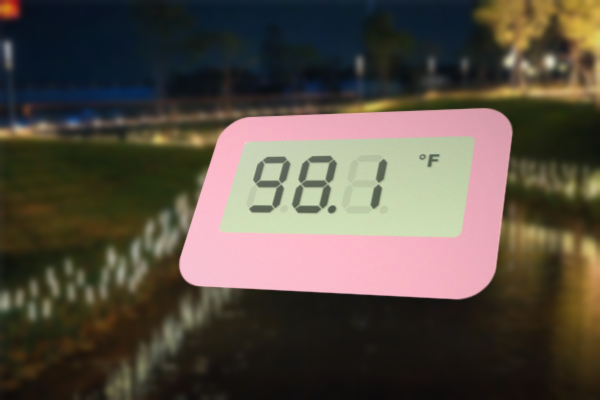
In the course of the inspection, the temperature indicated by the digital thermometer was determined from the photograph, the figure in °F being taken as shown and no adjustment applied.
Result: 98.1 °F
